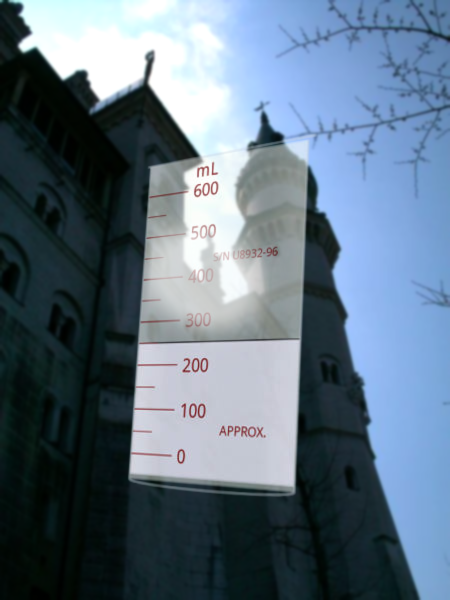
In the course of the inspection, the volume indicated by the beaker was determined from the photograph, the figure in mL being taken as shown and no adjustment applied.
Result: 250 mL
